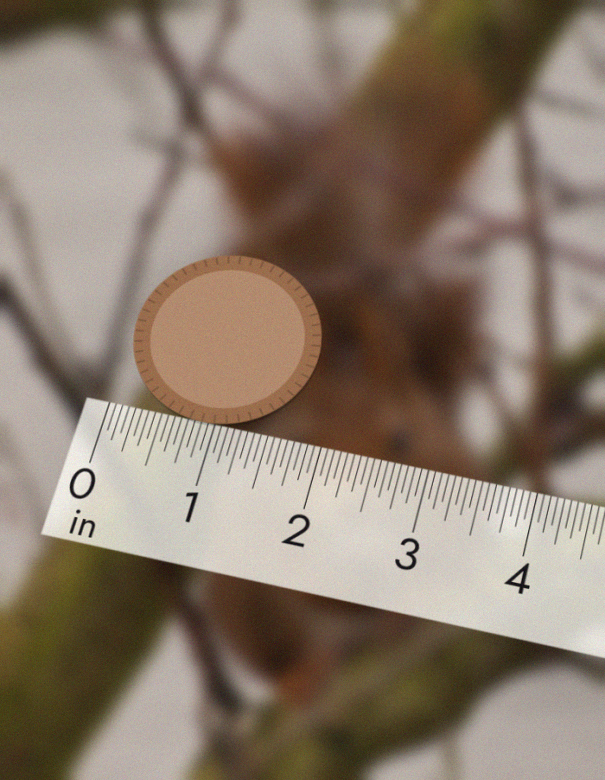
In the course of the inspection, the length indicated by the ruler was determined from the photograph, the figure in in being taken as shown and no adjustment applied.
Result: 1.75 in
